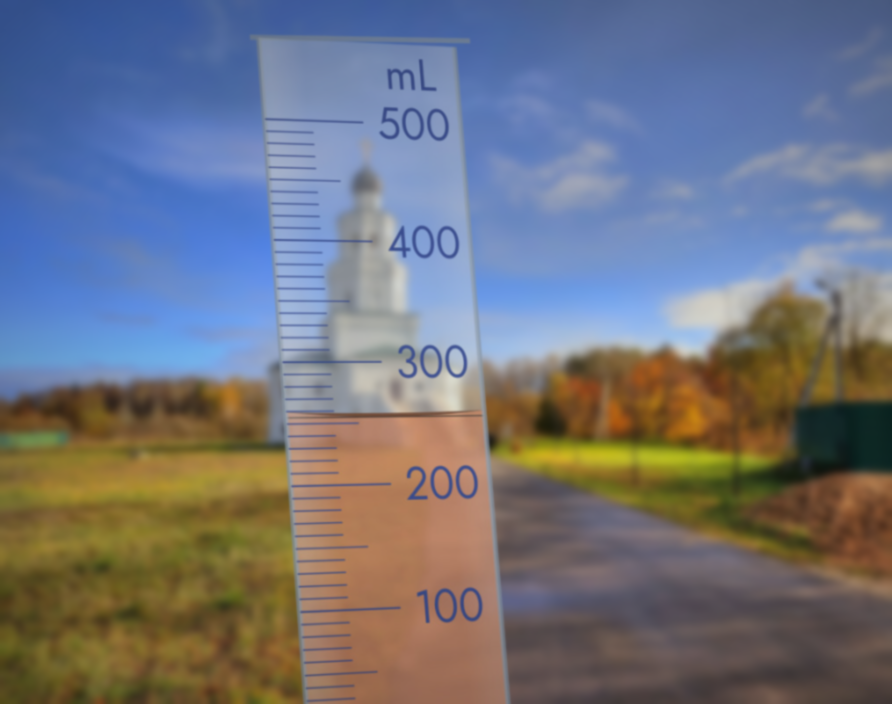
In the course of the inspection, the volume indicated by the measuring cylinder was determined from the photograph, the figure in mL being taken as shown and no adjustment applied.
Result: 255 mL
